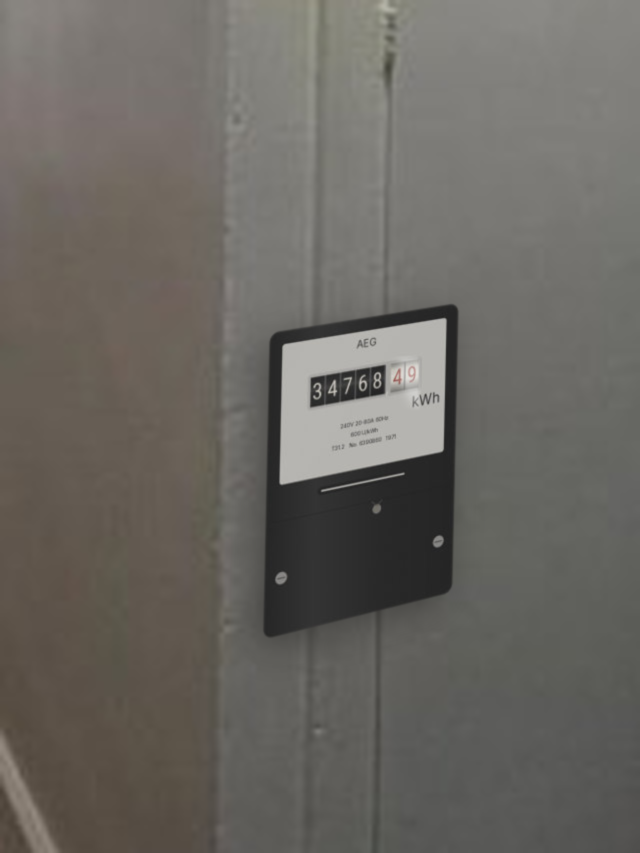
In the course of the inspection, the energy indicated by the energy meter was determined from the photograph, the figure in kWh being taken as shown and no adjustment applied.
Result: 34768.49 kWh
